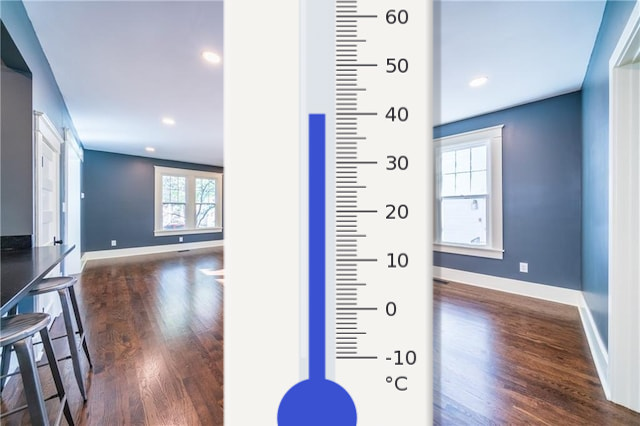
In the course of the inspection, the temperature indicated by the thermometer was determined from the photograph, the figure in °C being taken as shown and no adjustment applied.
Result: 40 °C
